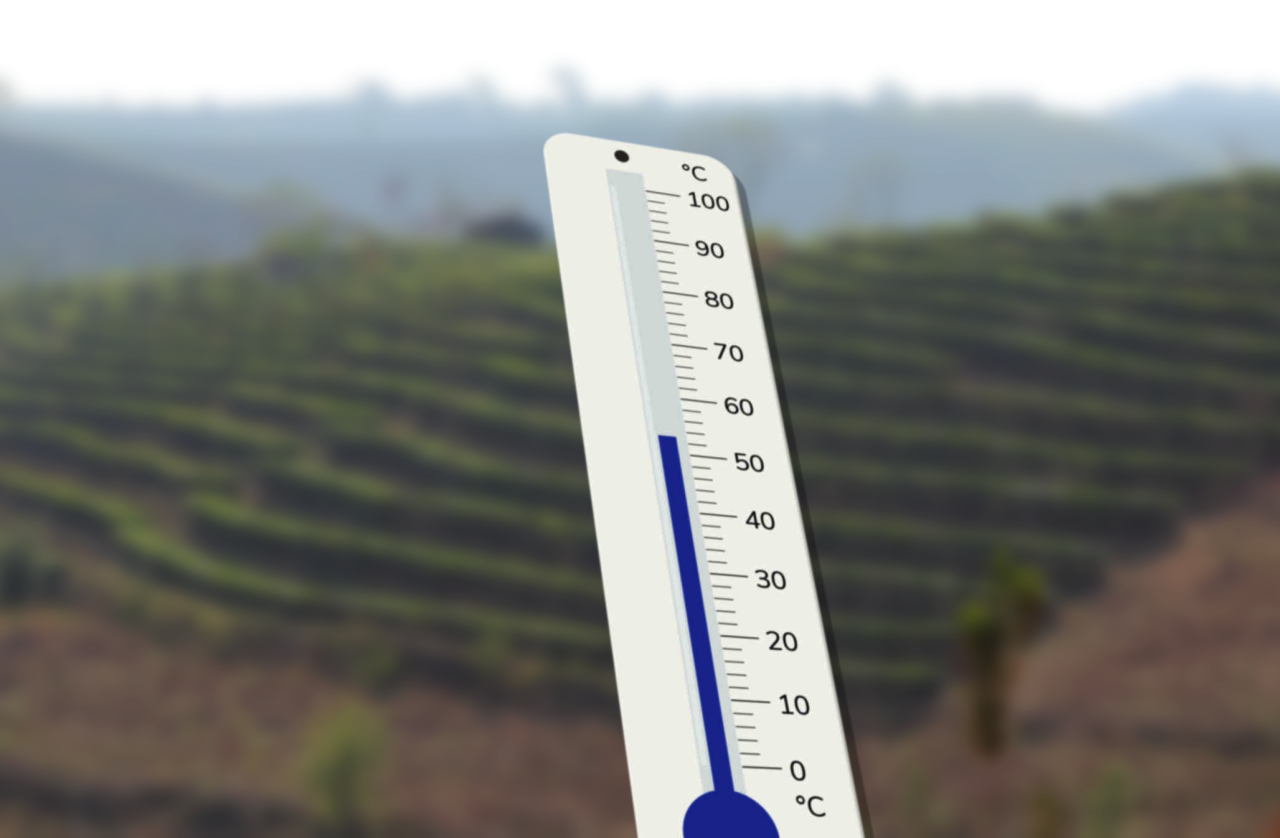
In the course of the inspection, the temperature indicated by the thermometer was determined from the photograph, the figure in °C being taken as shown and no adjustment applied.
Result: 53 °C
